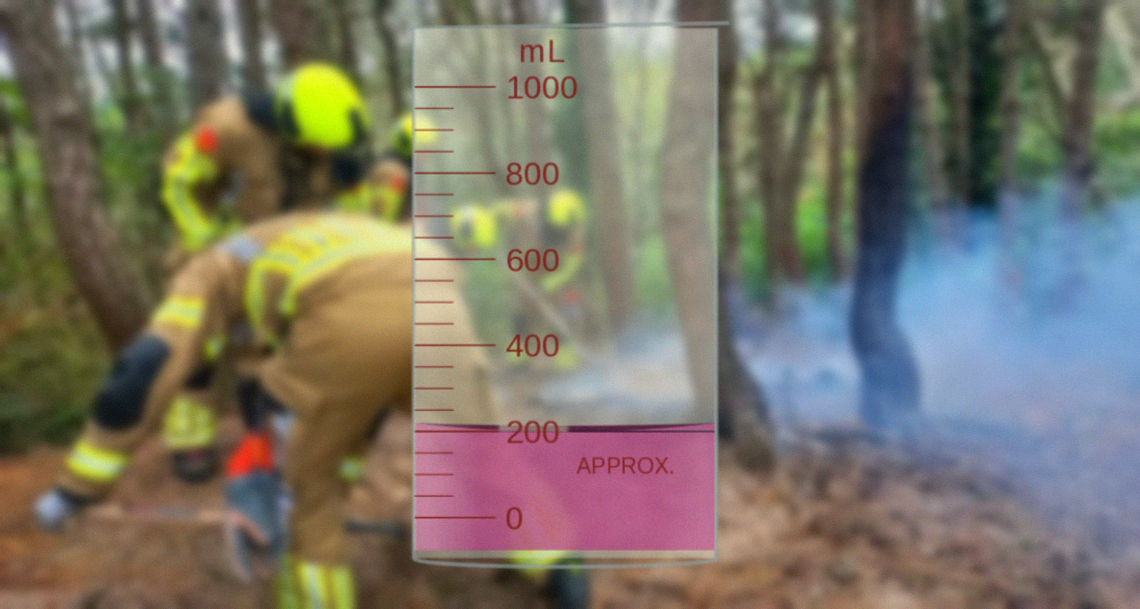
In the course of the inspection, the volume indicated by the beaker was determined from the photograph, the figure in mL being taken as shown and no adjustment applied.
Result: 200 mL
